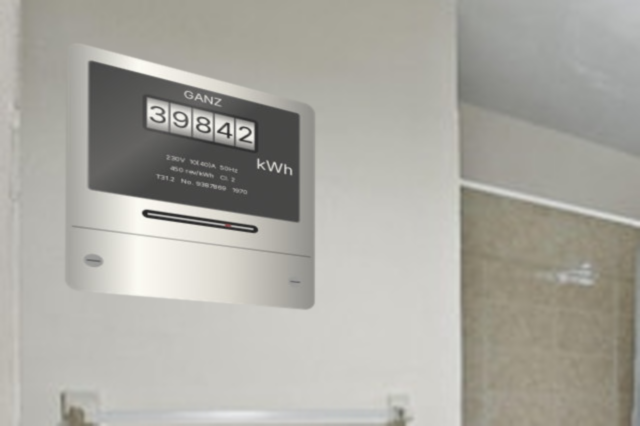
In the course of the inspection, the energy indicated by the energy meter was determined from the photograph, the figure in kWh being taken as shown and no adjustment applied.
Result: 39842 kWh
